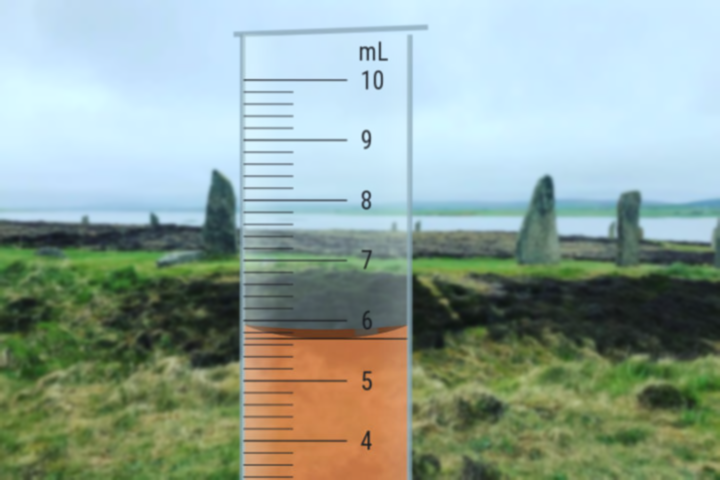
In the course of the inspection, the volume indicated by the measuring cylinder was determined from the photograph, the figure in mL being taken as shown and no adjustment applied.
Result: 5.7 mL
